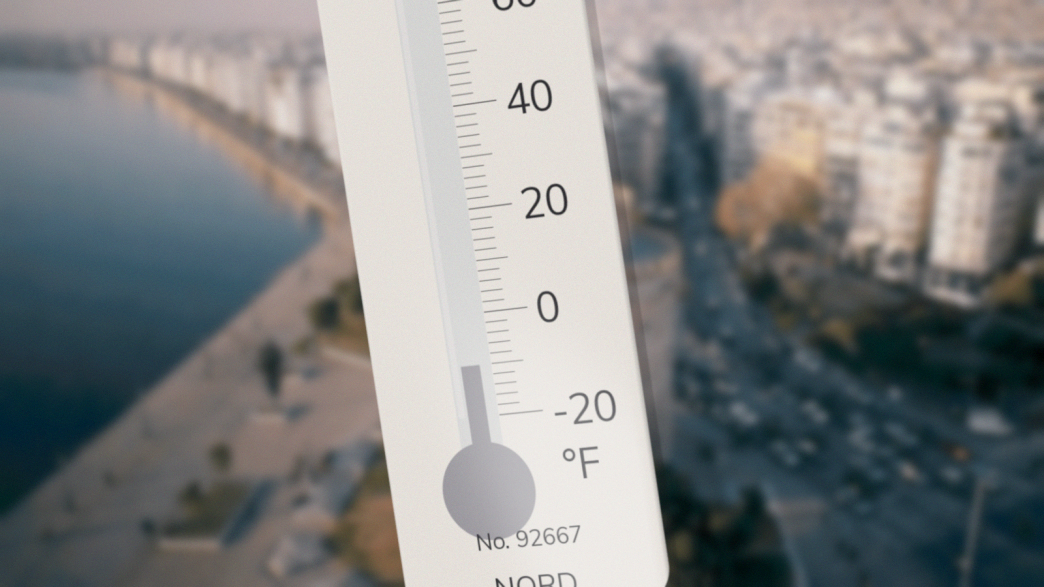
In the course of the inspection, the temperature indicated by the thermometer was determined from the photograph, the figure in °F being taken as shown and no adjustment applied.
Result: -10 °F
